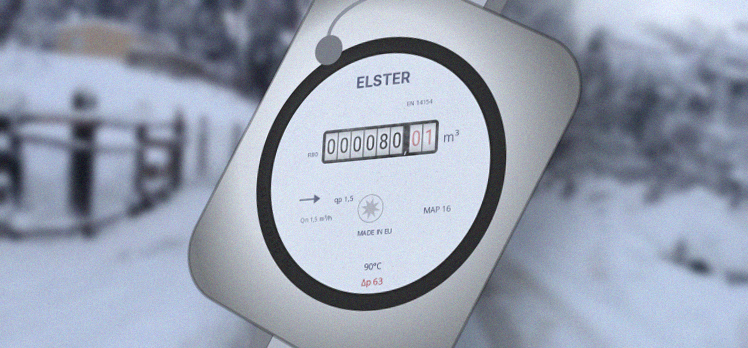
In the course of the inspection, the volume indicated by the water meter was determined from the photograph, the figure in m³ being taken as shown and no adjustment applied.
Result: 80.01 m³
